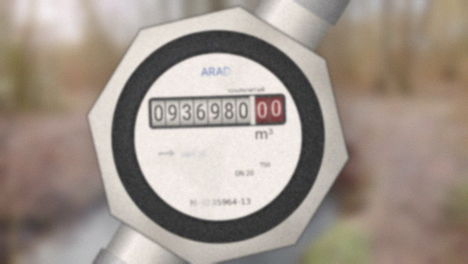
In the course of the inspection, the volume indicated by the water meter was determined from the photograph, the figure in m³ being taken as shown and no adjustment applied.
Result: 936980.00 m³
